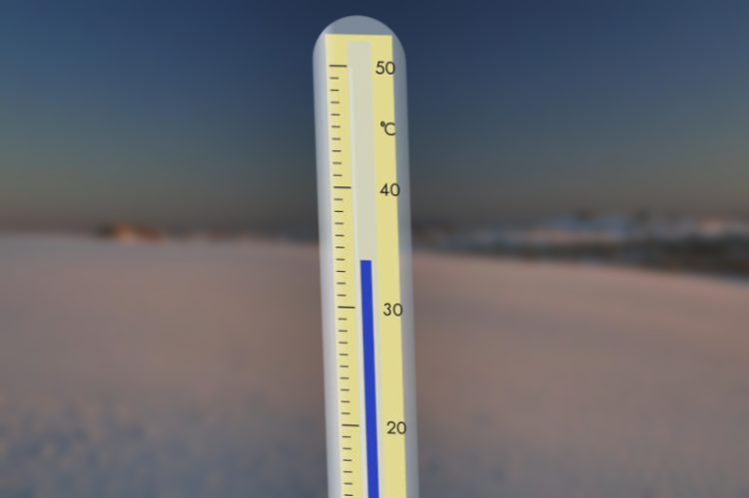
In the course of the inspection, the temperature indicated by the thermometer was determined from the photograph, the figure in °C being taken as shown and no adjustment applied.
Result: 34 °C
